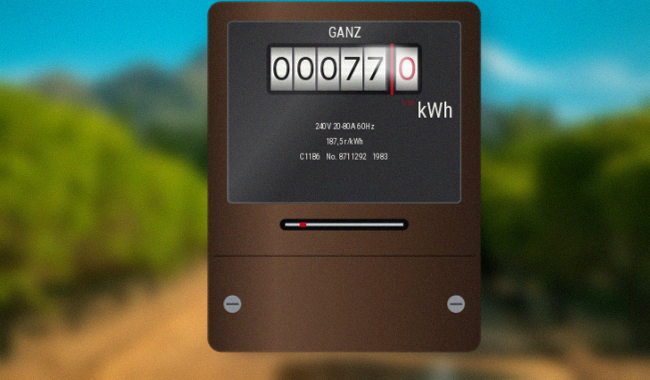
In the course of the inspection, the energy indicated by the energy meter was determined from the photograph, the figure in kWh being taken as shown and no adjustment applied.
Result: 77.0 kWh
